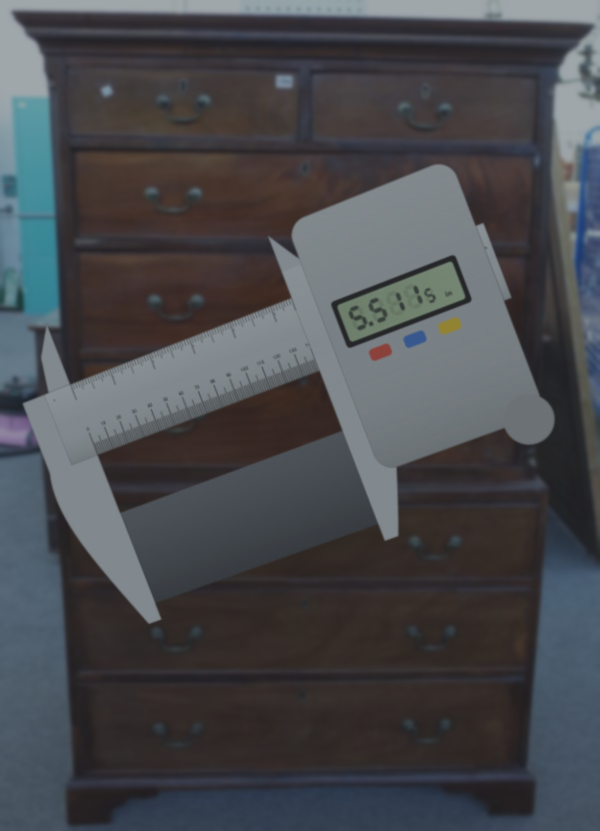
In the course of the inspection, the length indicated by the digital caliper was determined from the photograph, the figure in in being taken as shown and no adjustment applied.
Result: 5.5115 in
